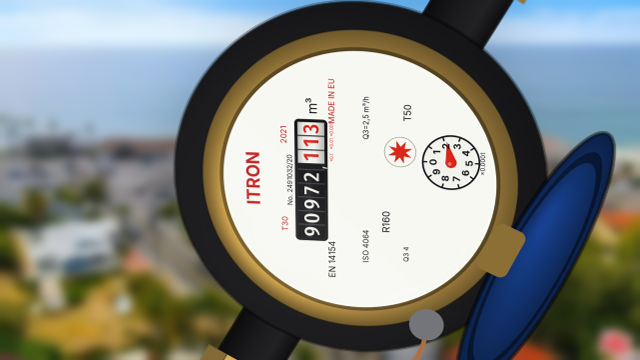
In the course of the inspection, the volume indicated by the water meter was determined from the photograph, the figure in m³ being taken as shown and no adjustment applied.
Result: 90972.1132 m³
